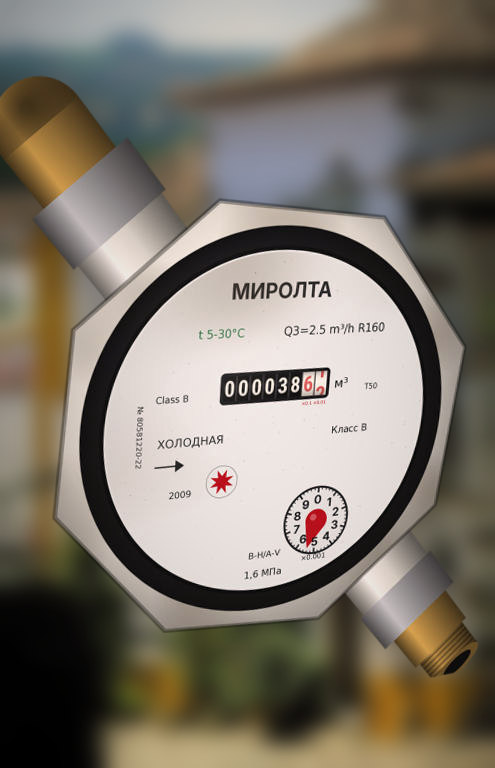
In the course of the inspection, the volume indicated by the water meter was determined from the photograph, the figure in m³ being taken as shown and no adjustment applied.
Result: 38.615 m³
